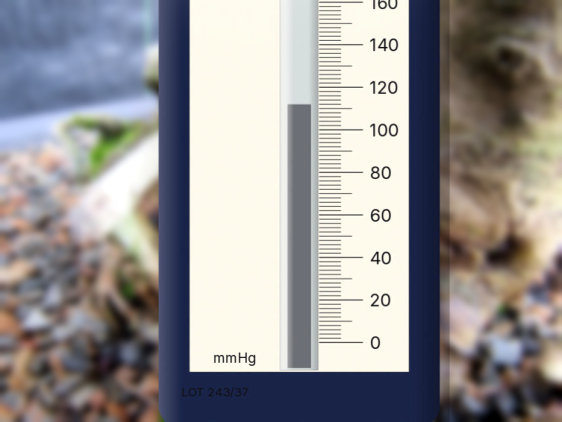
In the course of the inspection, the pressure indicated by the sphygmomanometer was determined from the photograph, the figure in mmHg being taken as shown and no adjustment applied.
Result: 112 mmHg
